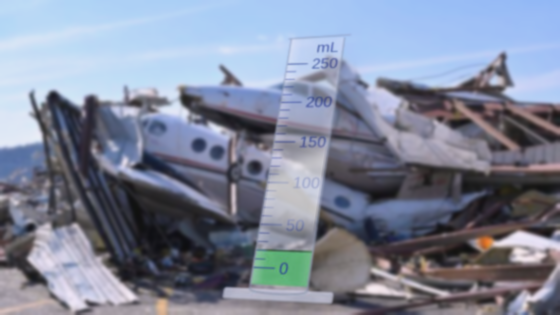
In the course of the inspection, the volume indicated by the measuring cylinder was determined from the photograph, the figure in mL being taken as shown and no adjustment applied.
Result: 20 mL
